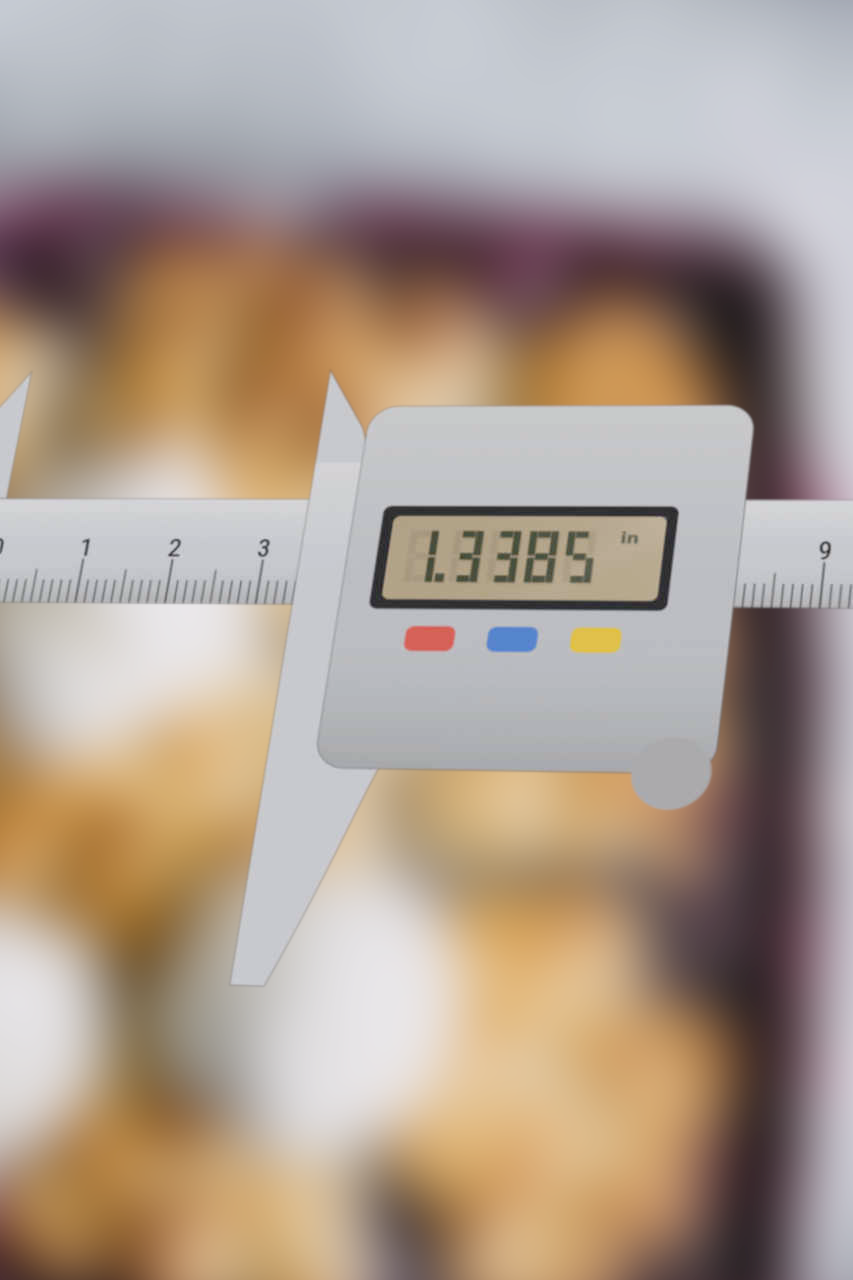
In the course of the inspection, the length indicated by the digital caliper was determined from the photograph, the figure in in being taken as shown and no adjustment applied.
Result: 1.3385 in
